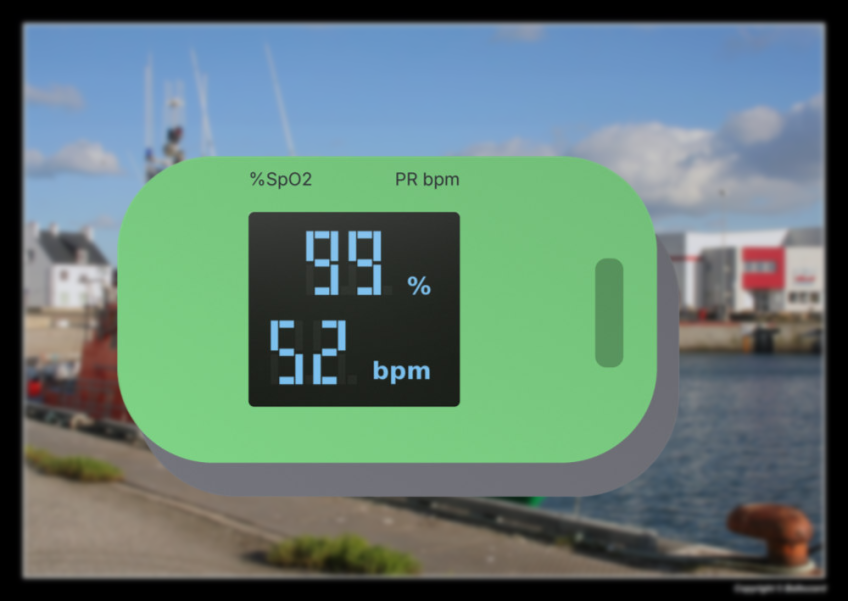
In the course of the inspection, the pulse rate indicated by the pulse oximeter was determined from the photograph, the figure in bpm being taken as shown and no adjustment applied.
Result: 52 bpm
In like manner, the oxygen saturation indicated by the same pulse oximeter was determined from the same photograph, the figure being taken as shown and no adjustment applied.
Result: 99 %
